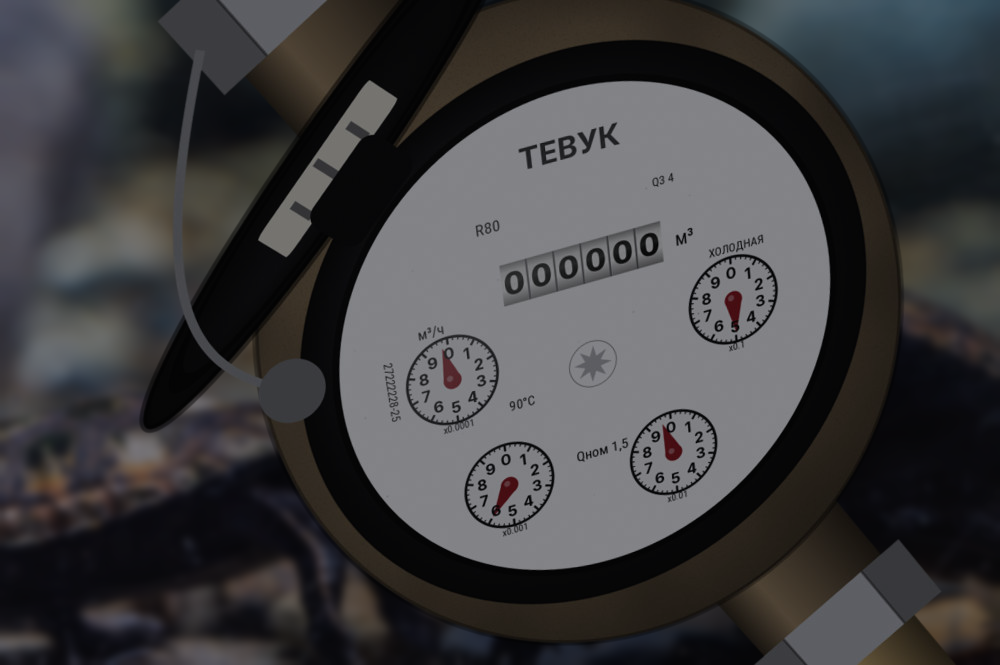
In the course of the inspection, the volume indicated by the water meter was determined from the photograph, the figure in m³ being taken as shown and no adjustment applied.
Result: 0.4959 m³
